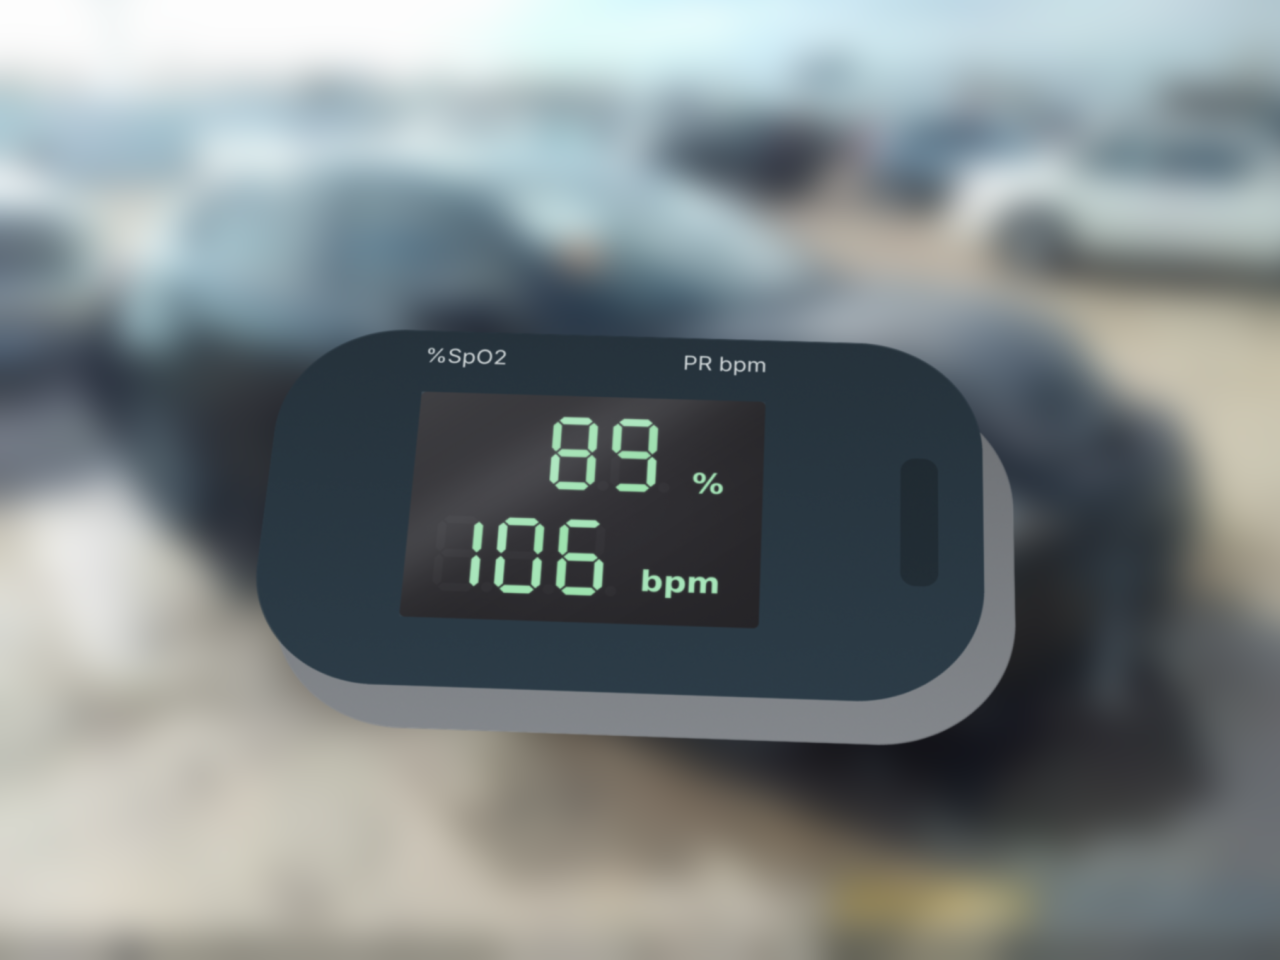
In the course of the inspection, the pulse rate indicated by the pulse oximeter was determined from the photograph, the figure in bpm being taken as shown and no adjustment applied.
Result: 106 bpm
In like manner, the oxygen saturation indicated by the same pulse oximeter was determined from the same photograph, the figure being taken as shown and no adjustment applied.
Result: 89 %
